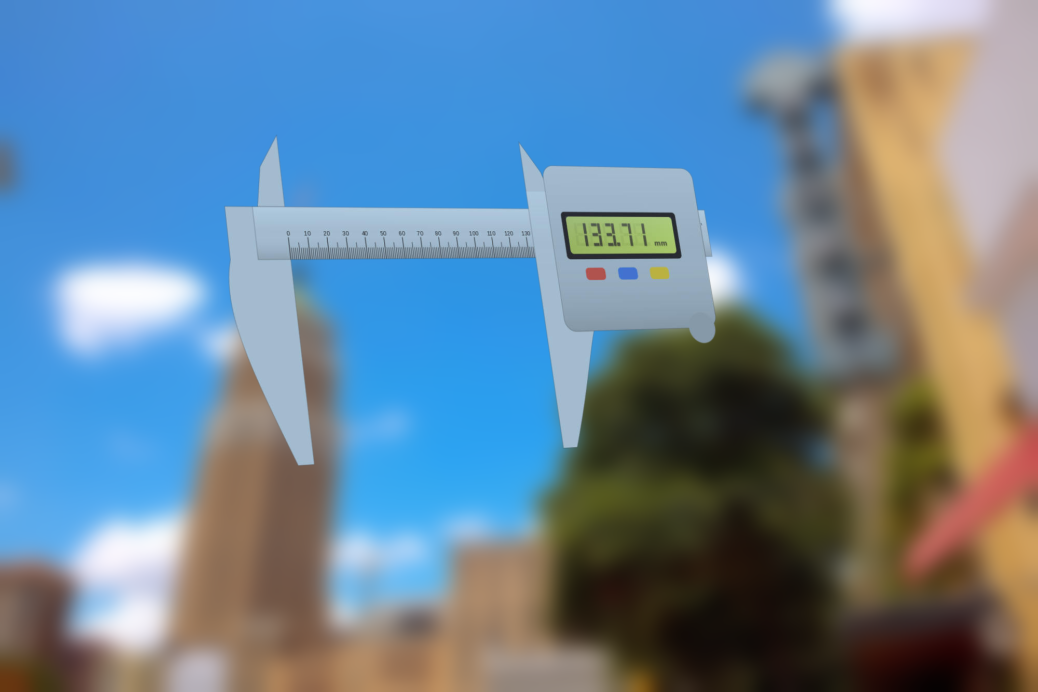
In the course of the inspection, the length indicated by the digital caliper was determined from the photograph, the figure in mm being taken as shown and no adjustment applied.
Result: 133.71 mm
